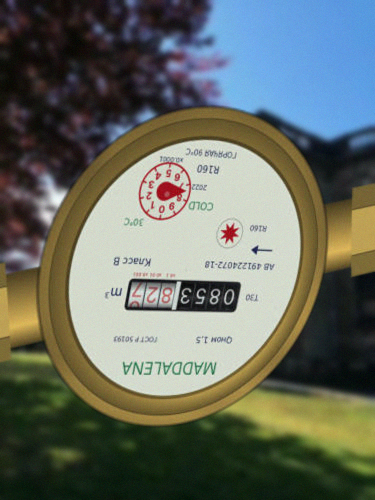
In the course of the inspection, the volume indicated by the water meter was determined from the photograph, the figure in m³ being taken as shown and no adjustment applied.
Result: 853.8267 m³
